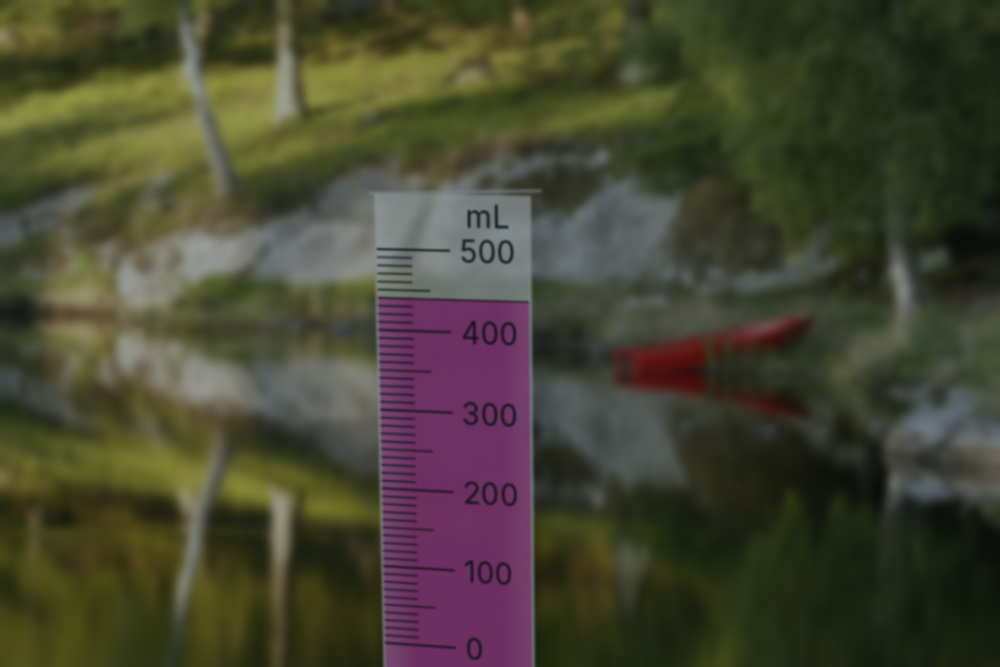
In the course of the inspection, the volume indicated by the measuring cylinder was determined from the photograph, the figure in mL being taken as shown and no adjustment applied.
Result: 440 mL
